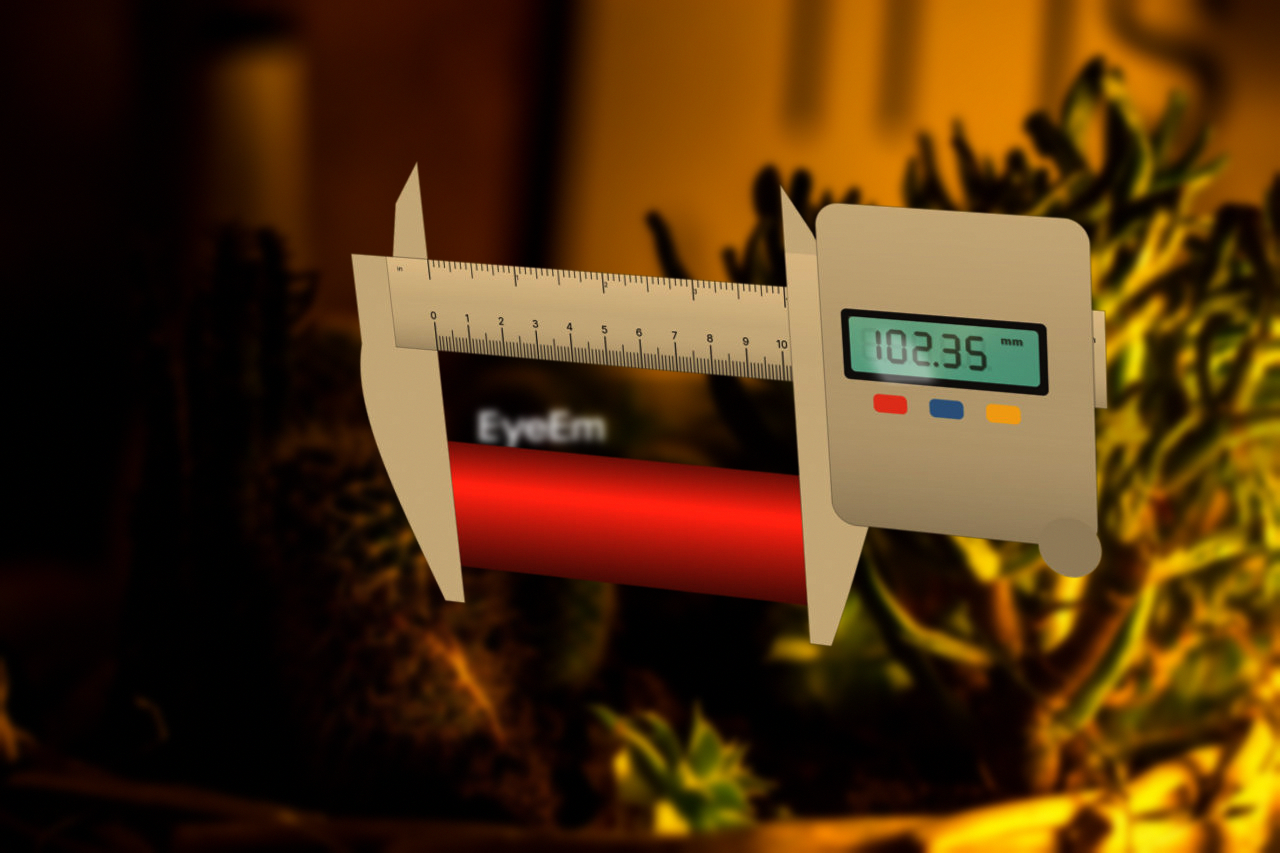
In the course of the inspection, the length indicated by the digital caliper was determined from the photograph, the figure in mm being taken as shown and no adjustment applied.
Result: 102.35 mm
